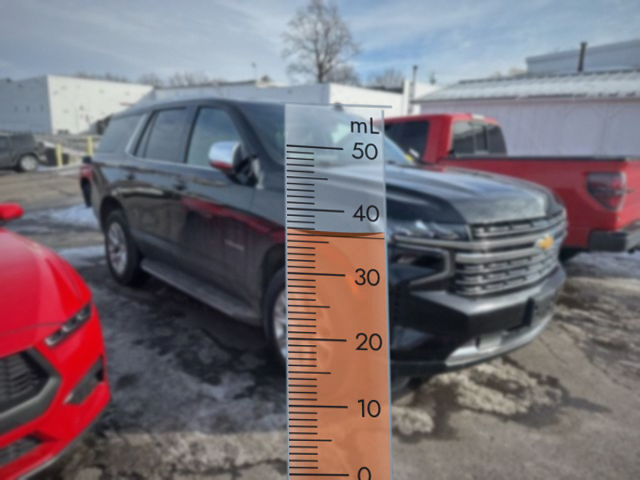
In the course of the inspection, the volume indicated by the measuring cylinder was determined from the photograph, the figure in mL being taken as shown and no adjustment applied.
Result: 36 mL
